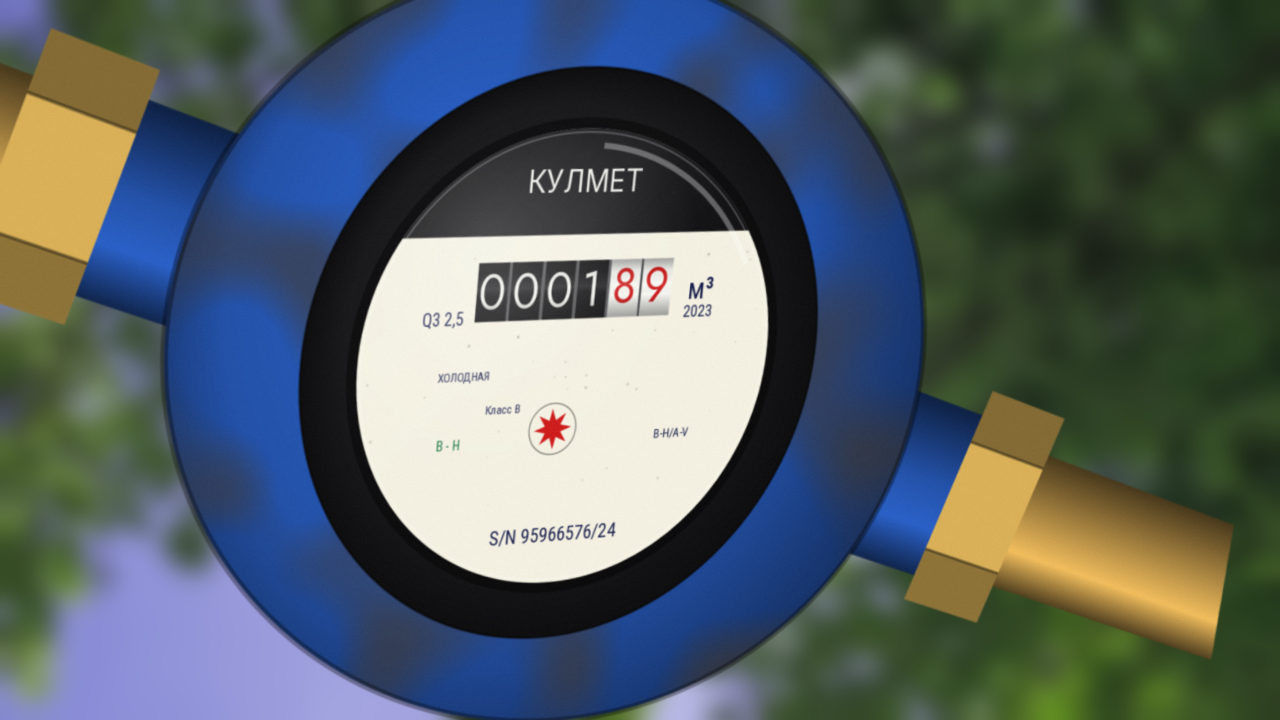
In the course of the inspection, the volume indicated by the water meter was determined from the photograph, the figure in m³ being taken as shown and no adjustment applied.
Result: 1.89 m³
